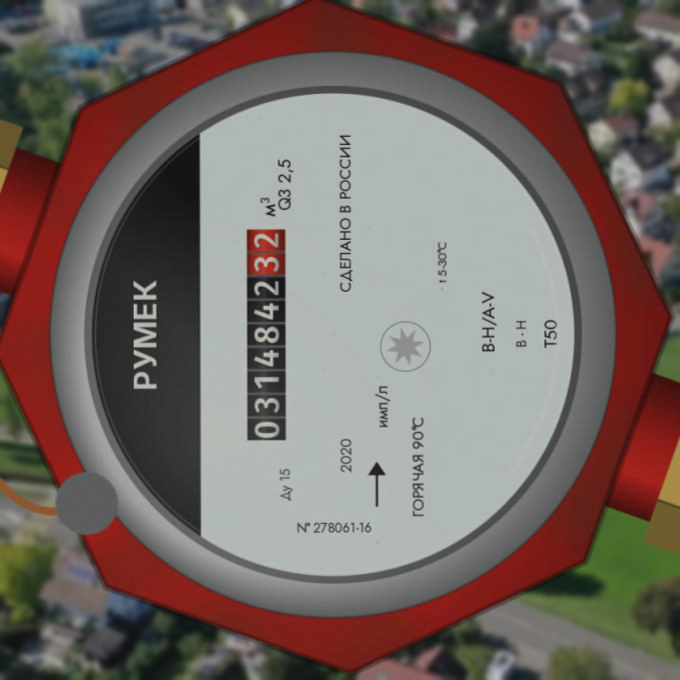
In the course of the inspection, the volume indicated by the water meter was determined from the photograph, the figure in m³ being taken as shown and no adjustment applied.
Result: 314842.32 m³
